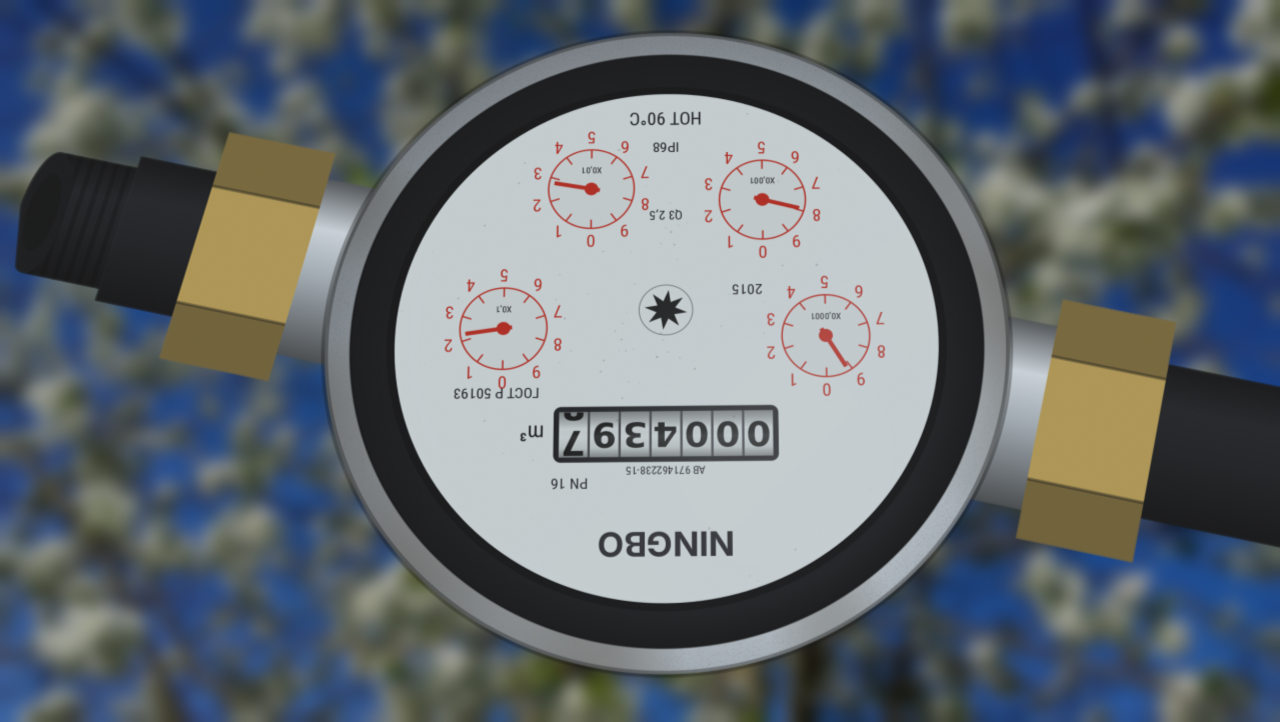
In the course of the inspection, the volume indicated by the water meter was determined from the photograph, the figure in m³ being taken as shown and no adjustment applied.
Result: 4397.2279 m³
